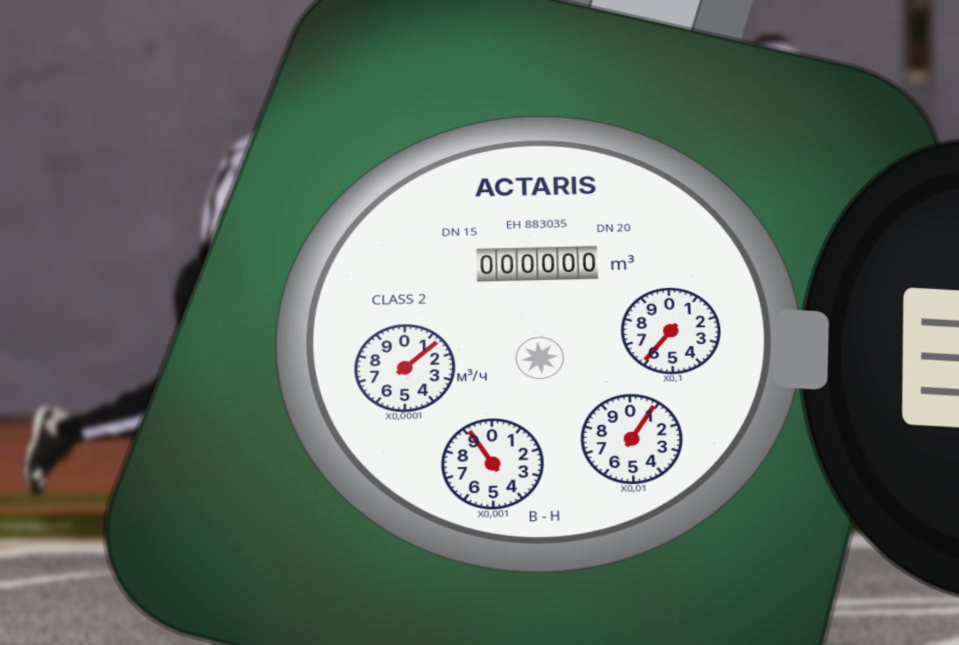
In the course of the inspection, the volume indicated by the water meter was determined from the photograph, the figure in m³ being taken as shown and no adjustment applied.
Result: 0.6091 m³
